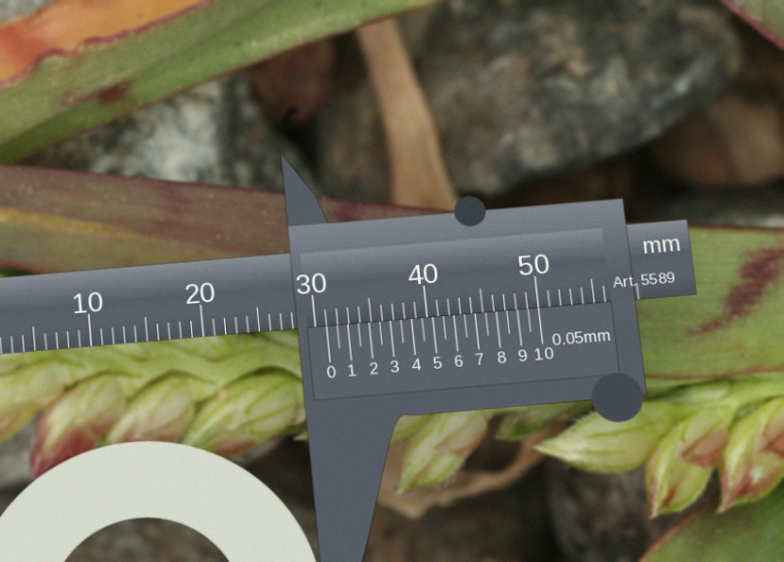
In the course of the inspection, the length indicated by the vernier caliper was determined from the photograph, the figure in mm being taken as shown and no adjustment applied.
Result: 31.0 mm
